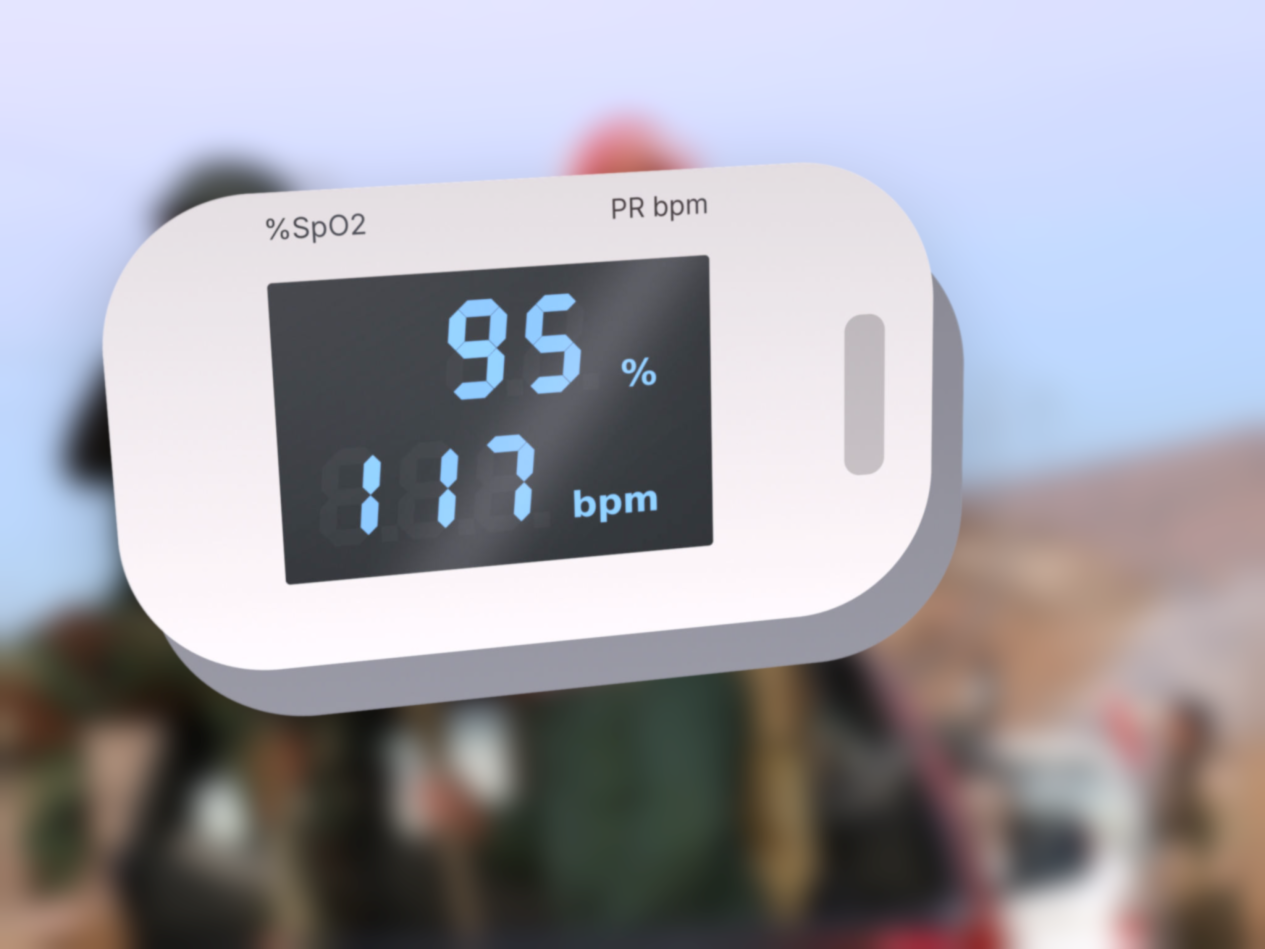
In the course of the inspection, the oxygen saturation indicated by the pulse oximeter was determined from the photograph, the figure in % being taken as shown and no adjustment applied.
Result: 95 %
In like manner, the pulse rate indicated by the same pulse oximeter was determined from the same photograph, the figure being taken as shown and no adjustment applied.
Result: 117 bpm
